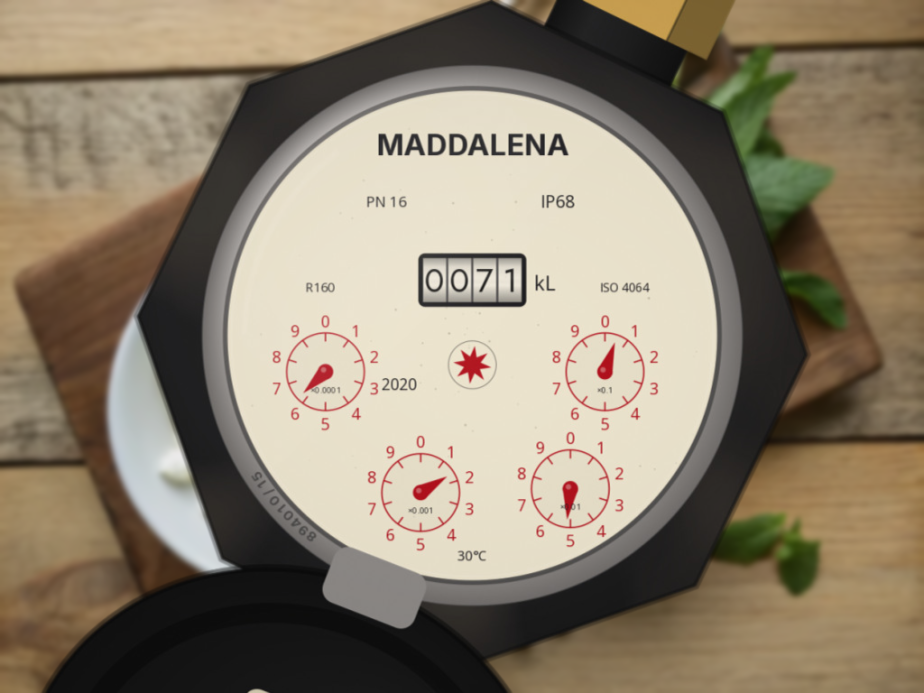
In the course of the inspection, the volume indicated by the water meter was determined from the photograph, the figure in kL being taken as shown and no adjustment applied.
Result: 71.0516 kL
